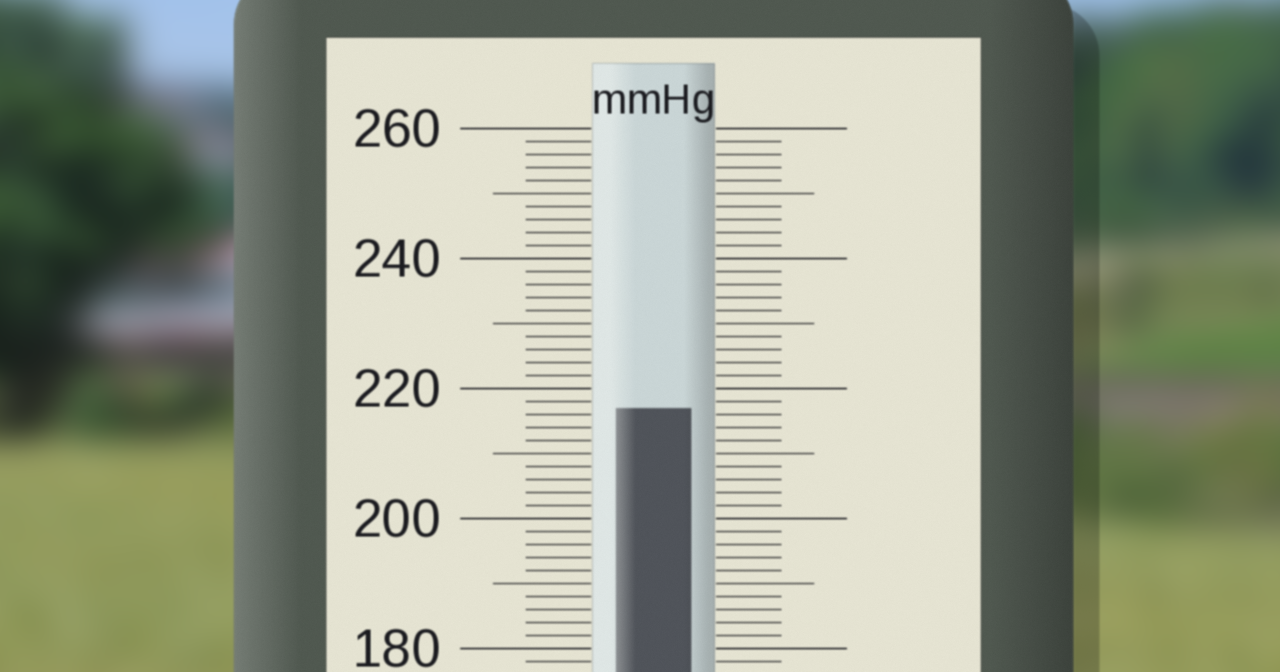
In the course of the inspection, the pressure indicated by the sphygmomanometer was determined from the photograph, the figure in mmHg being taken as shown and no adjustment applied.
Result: 217 mmHg
